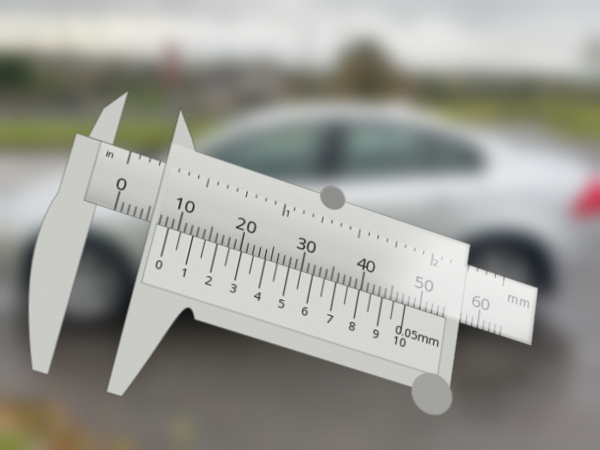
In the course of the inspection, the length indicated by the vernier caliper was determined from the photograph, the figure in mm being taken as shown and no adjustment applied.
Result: 8.5 mm
